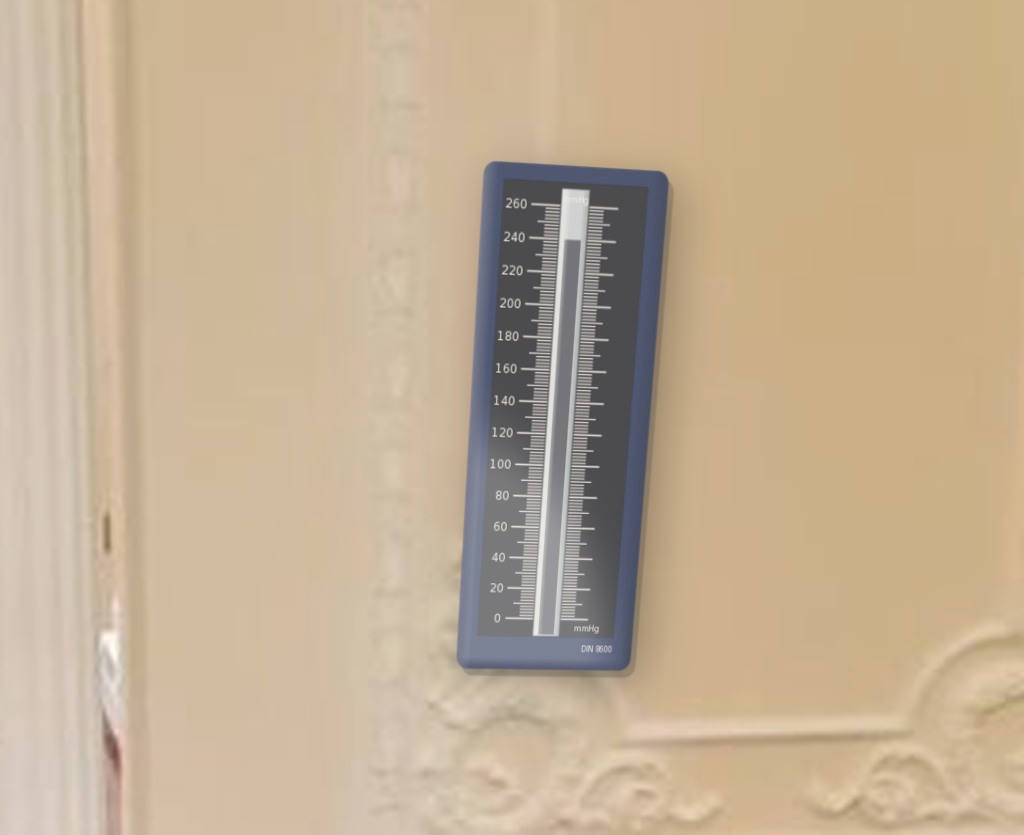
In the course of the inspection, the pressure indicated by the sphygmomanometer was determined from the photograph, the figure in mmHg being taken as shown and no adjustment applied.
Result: 240 mmHg
